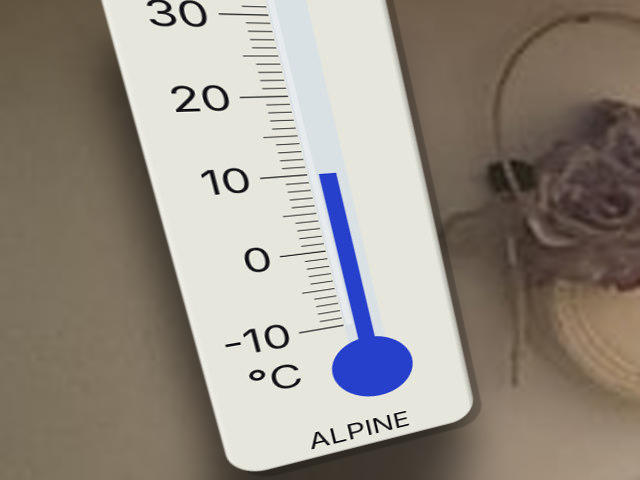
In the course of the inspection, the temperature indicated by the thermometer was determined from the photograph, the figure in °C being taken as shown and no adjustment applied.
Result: 10 °C
